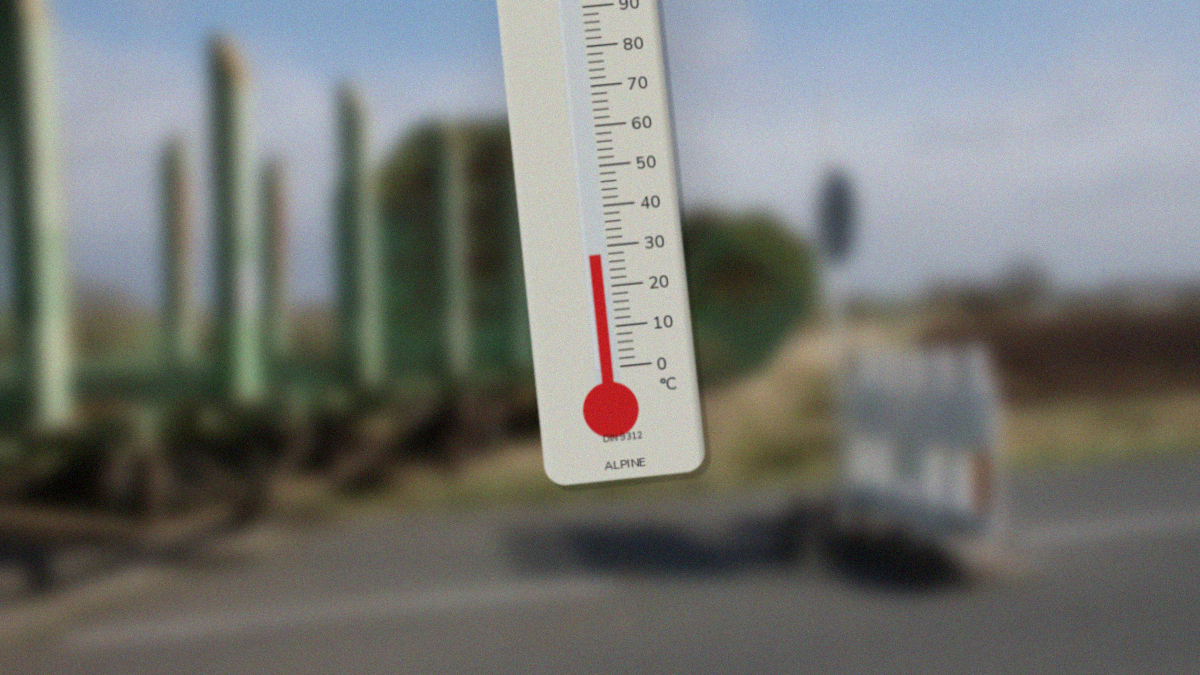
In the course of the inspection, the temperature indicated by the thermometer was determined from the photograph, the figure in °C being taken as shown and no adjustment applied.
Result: 28 °C
